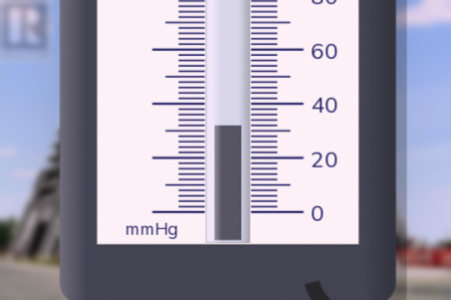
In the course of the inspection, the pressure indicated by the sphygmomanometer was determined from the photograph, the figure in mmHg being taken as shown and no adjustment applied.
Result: 32 mmHg
